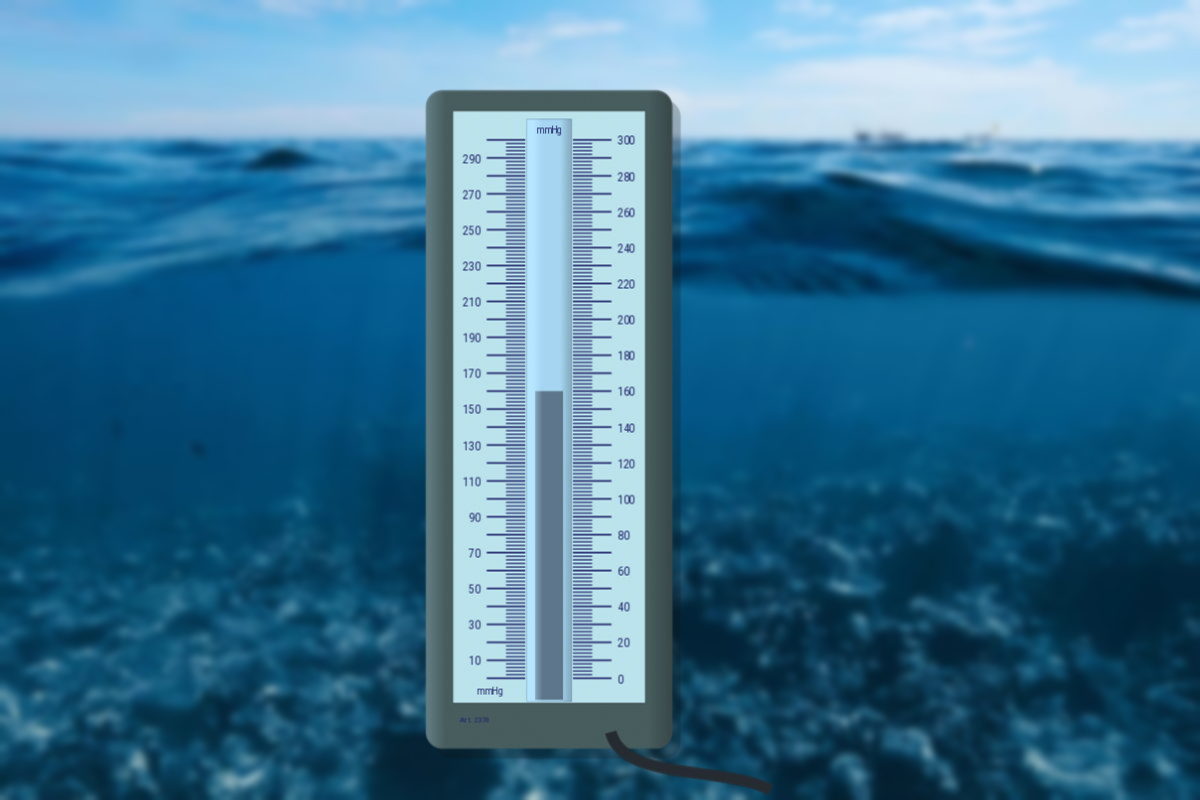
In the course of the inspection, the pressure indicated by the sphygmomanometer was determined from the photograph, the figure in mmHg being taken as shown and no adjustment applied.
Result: 160 mmHg
